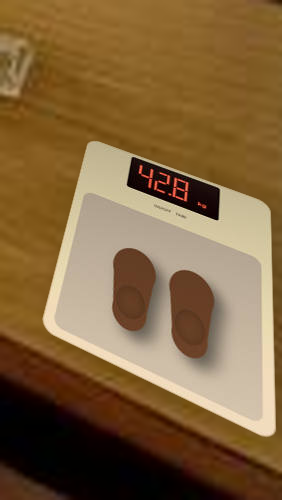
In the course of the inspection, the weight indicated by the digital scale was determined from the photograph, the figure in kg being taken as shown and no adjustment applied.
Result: 42.8 kg
